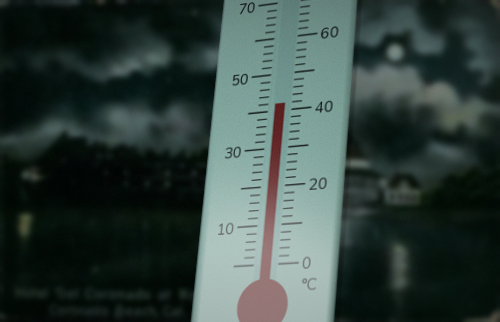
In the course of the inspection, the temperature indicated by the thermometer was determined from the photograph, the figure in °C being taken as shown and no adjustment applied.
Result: 42 °C
